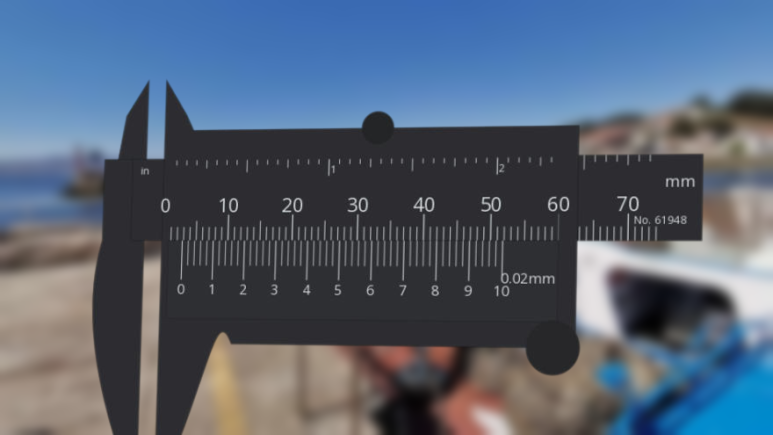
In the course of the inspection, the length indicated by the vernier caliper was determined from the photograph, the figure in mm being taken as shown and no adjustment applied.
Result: 2.8 mm
